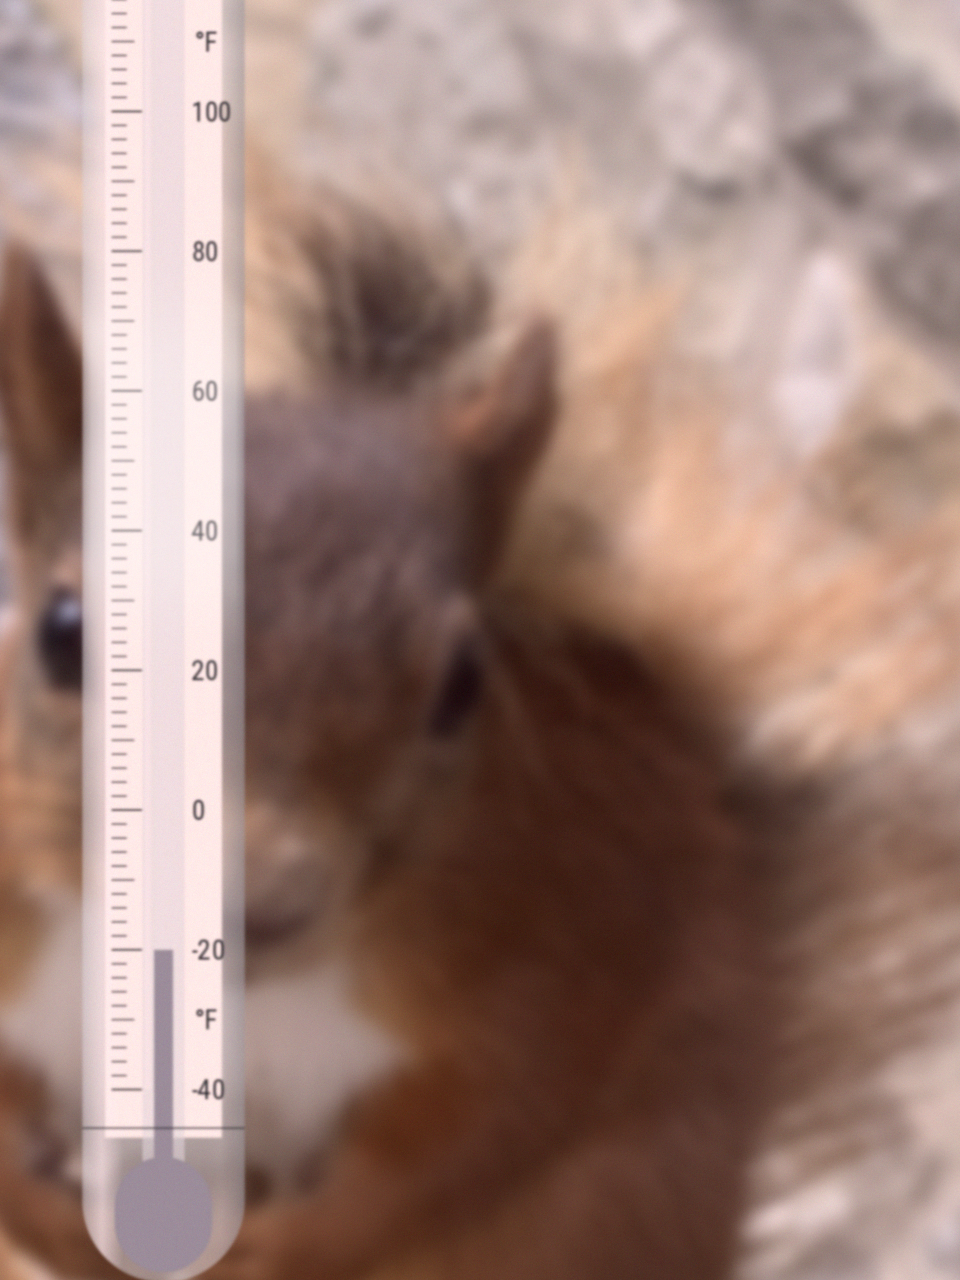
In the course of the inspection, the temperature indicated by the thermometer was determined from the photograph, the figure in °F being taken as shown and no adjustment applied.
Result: -20 °F
